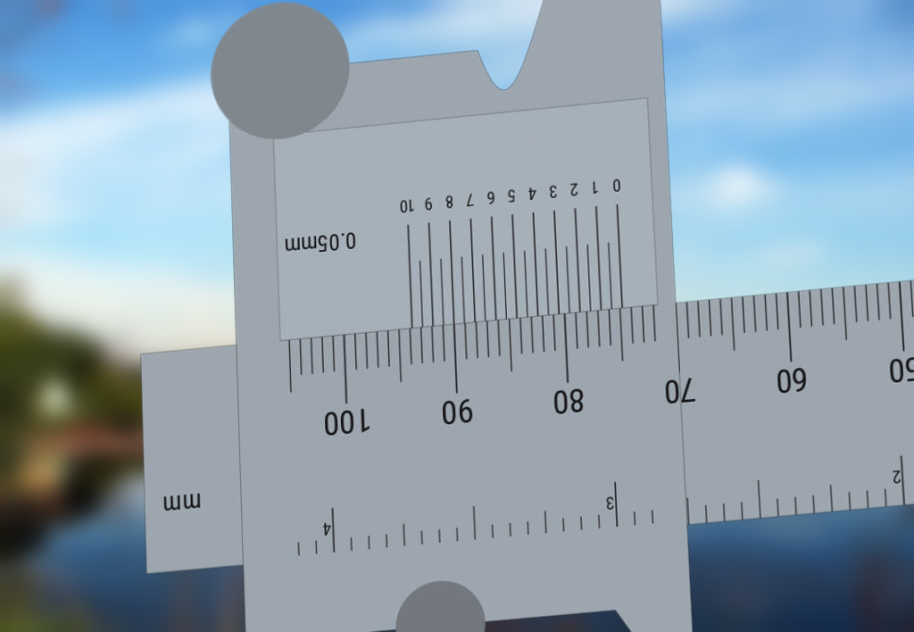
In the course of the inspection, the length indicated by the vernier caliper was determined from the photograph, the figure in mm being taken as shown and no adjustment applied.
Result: 74.8 mm
